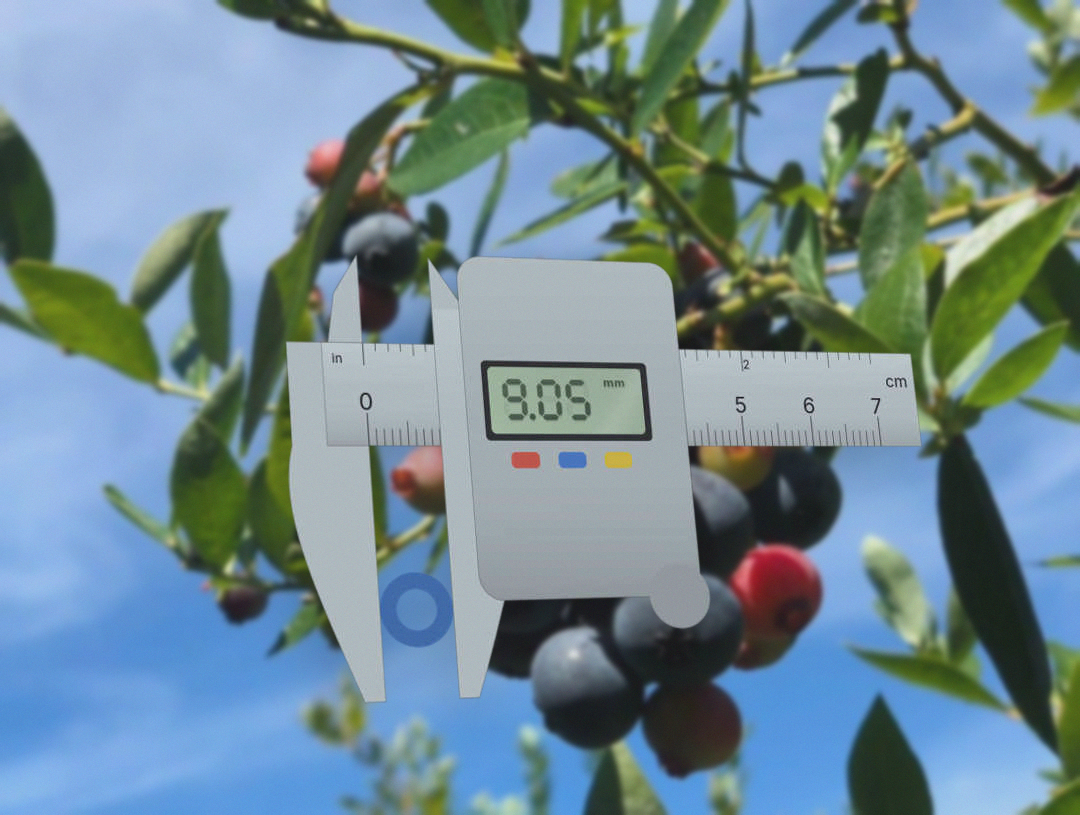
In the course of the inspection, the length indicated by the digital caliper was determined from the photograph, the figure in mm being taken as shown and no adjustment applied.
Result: 9.05 mm
